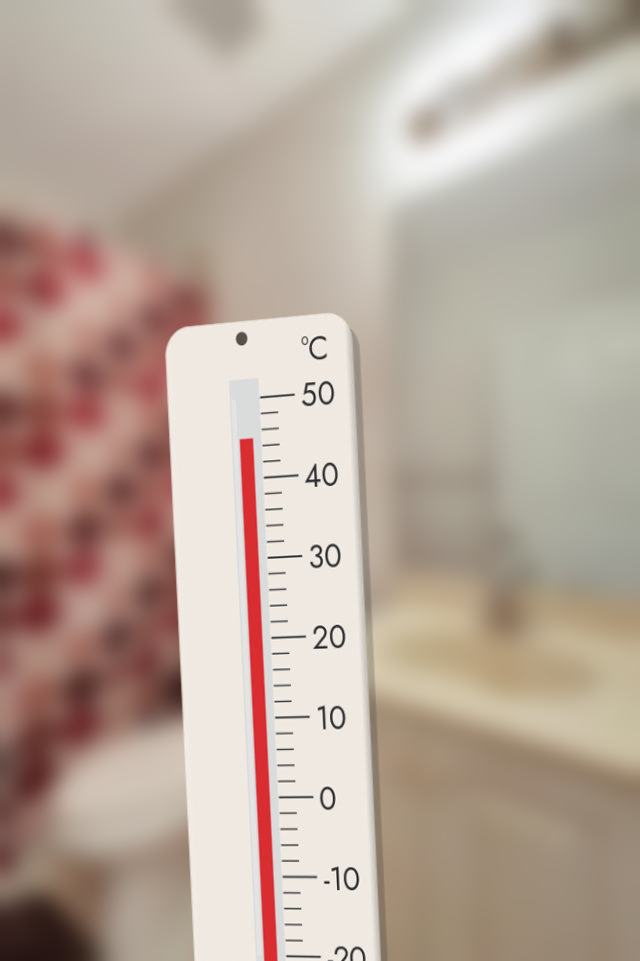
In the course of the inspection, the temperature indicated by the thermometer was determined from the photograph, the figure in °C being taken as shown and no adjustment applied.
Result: 45 °C
